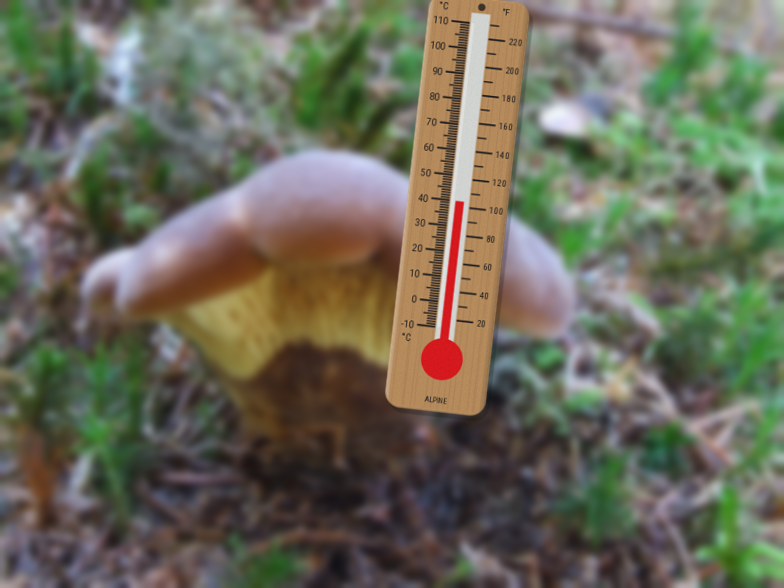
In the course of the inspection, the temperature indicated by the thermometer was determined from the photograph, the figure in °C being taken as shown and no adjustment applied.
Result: 40 °C
